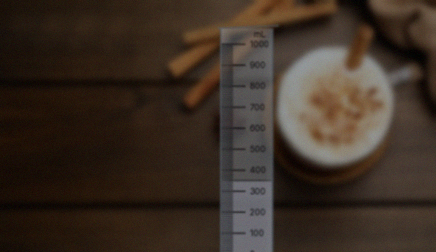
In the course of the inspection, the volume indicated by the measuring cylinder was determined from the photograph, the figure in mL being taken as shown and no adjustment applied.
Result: 350 mL
